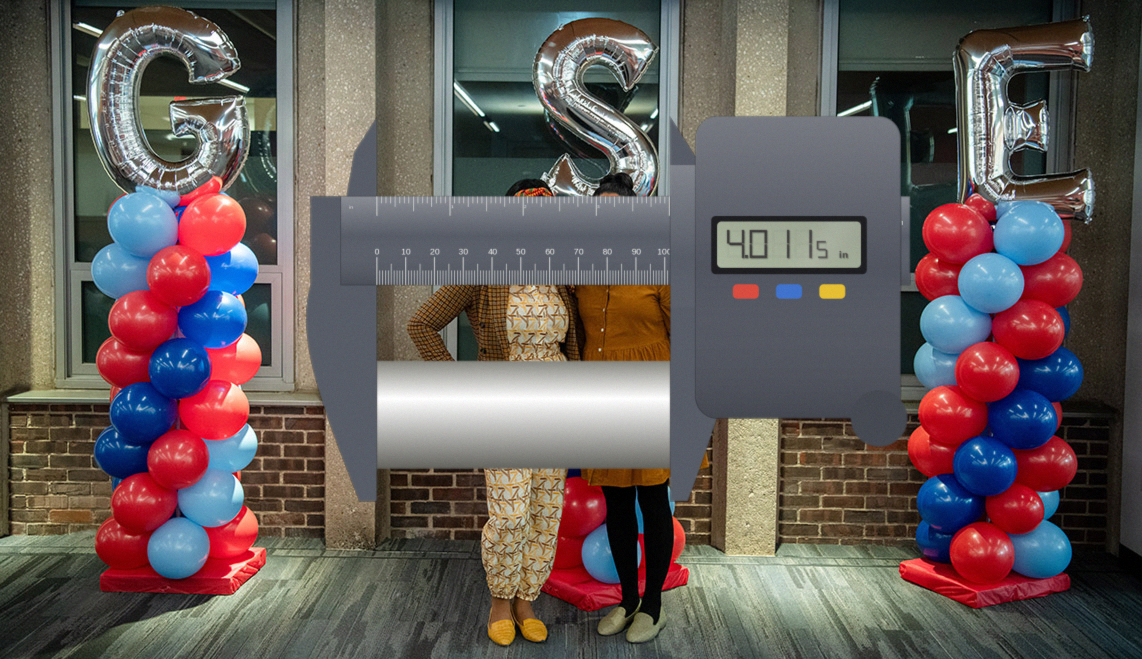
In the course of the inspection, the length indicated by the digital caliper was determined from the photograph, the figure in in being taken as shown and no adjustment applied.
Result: 4.0115 in
